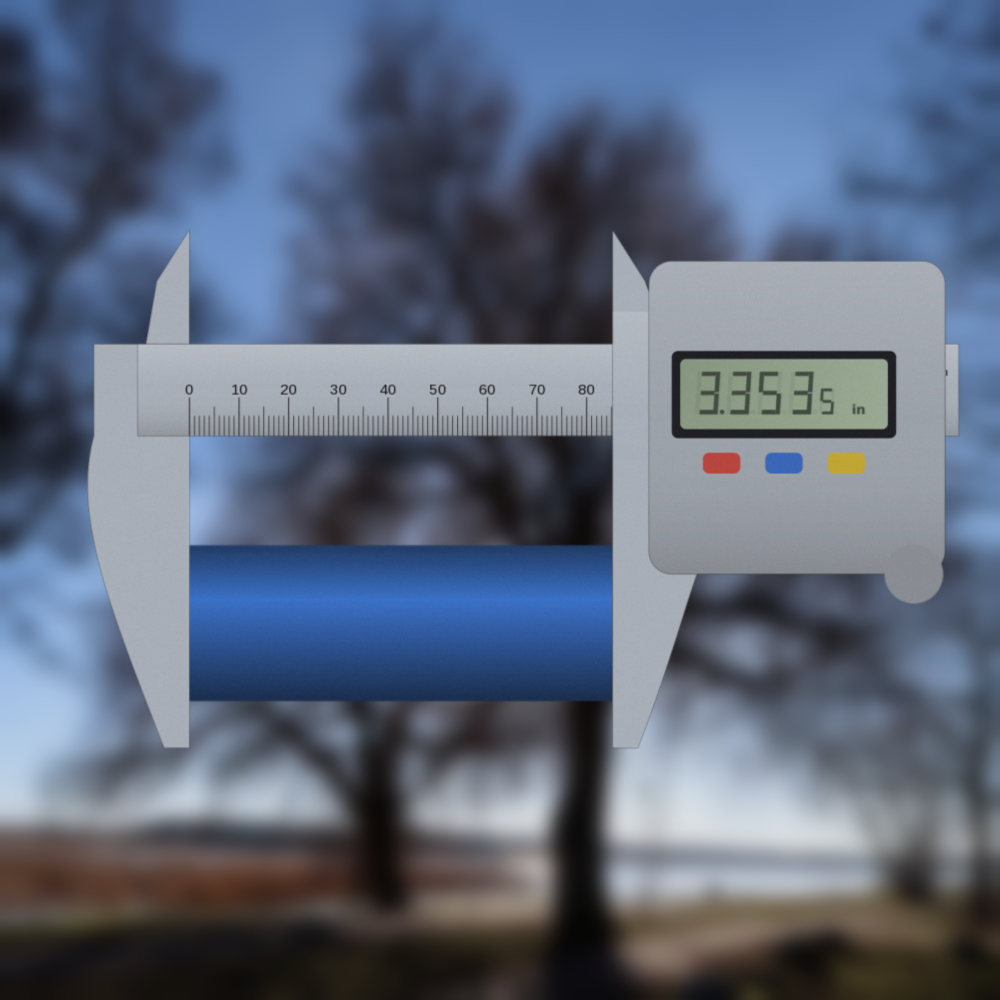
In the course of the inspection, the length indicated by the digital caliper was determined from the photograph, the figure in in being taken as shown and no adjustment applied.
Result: 3.3535 in
